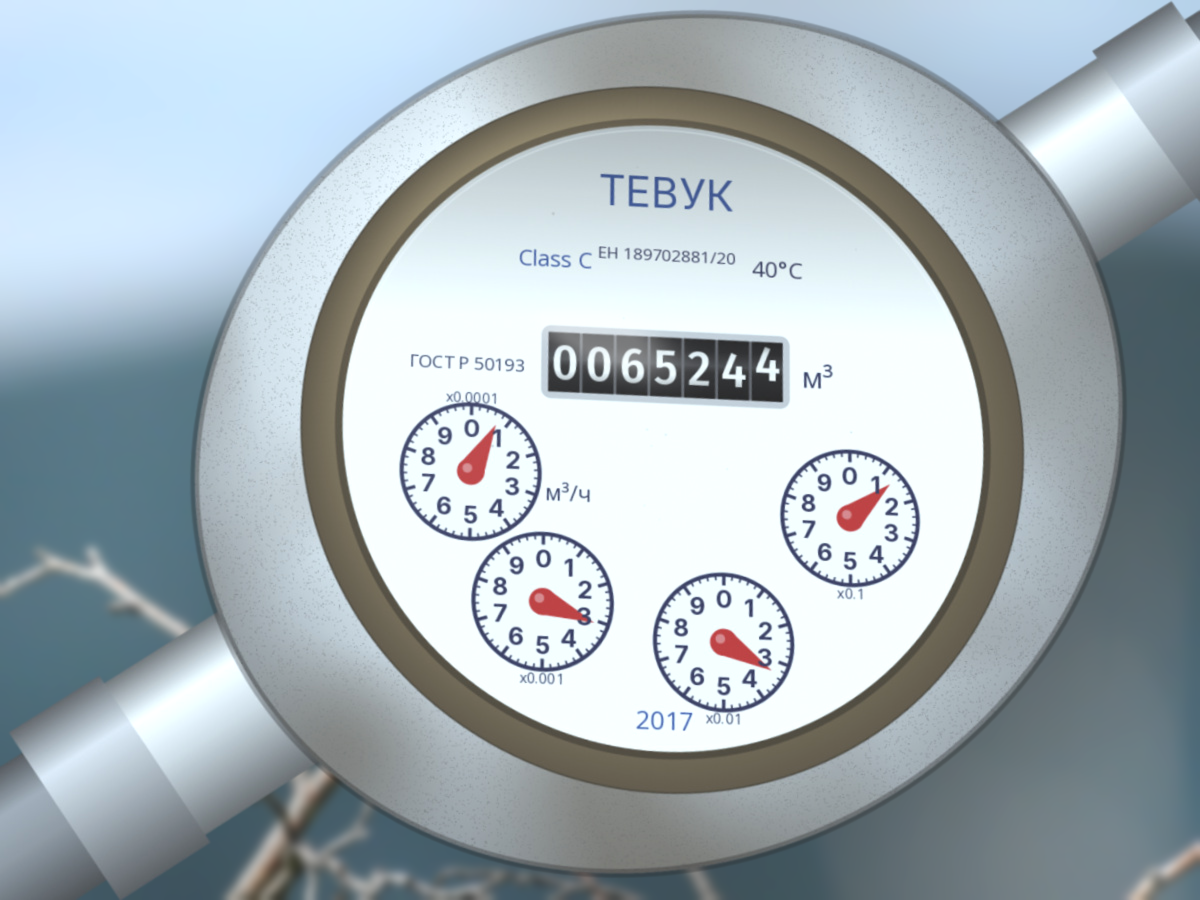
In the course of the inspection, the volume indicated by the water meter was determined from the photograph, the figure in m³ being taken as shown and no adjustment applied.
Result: 65244.1330 m³
